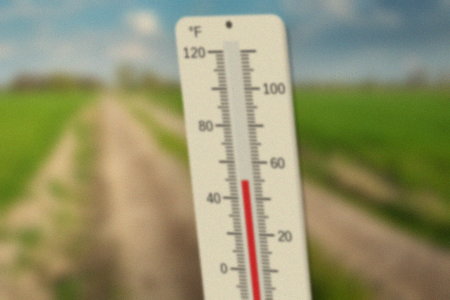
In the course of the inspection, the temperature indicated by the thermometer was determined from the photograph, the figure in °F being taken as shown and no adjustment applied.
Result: 50 °F
